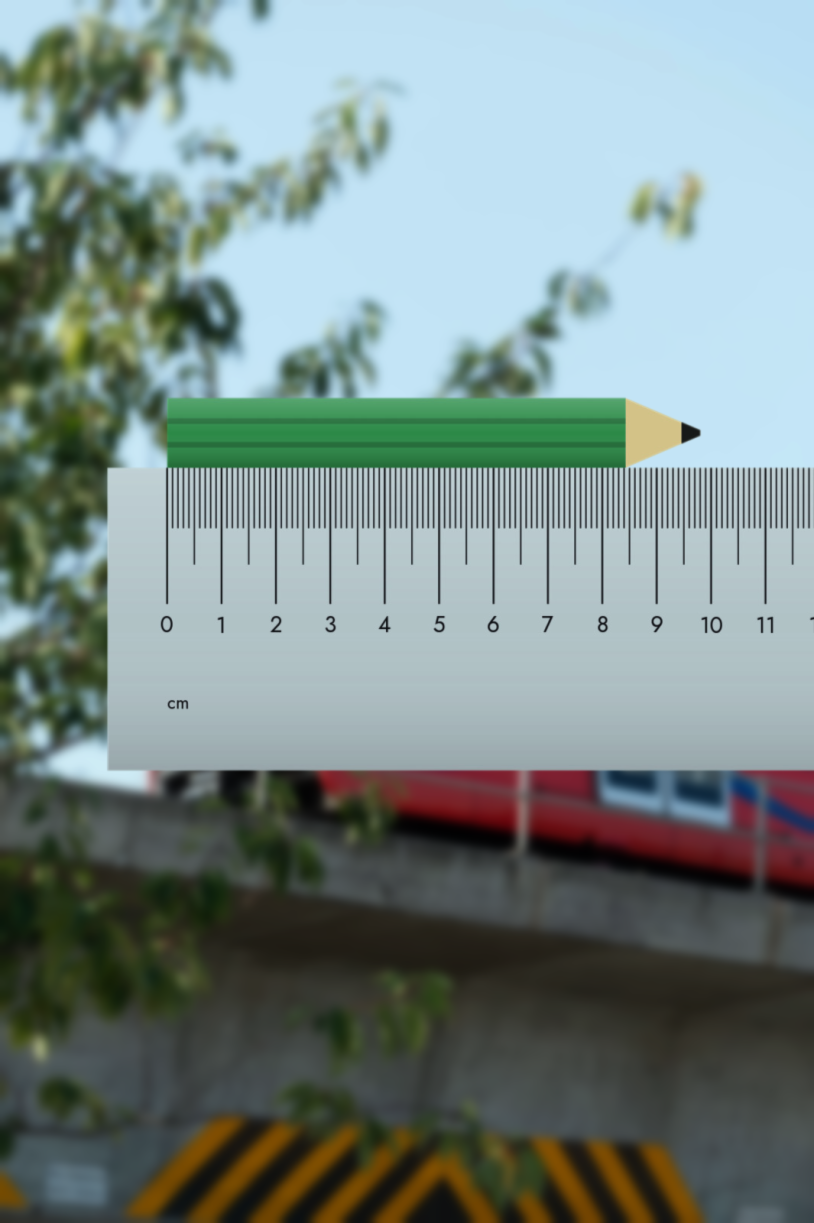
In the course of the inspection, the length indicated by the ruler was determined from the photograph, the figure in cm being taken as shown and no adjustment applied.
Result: 9.8 cm
